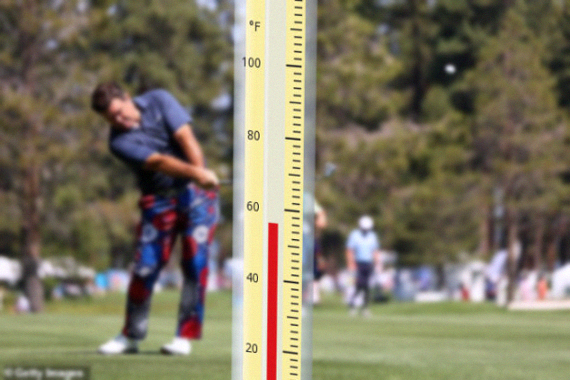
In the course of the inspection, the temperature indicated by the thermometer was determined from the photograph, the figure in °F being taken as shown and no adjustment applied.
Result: 56 °F
